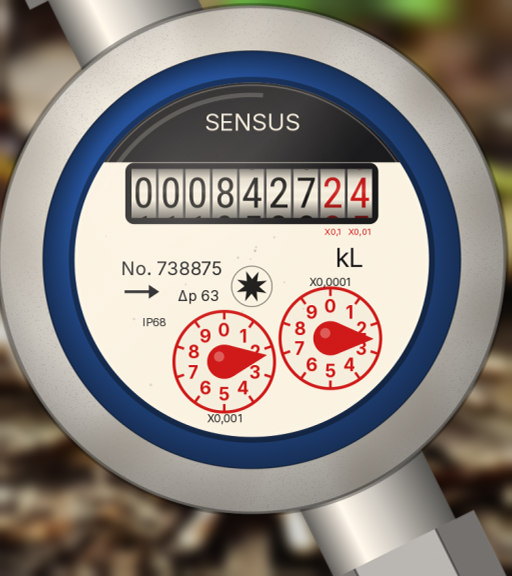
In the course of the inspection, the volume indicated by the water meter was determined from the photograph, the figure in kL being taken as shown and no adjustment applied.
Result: 8427.2422 kL
